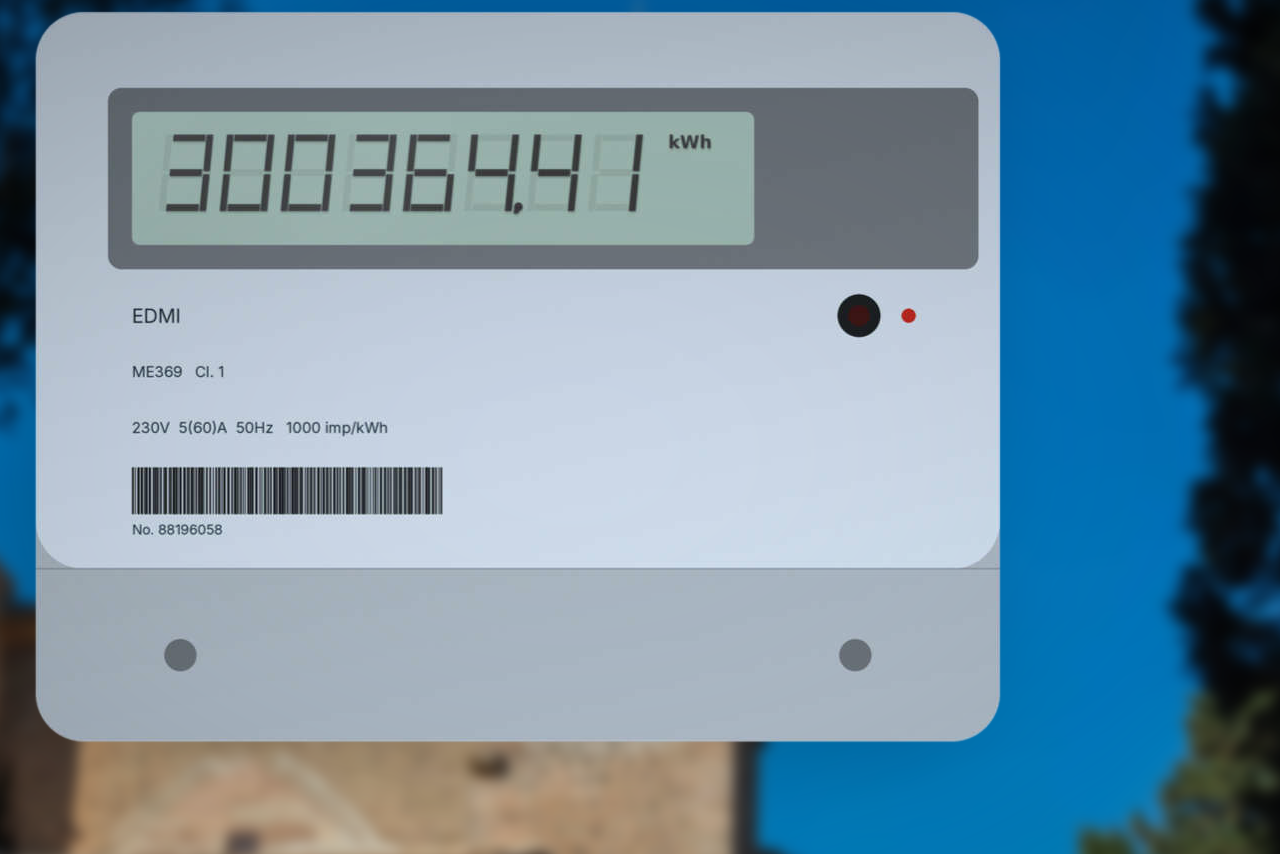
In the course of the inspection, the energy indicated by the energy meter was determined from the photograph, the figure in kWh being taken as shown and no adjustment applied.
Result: 300364.41 kWh
